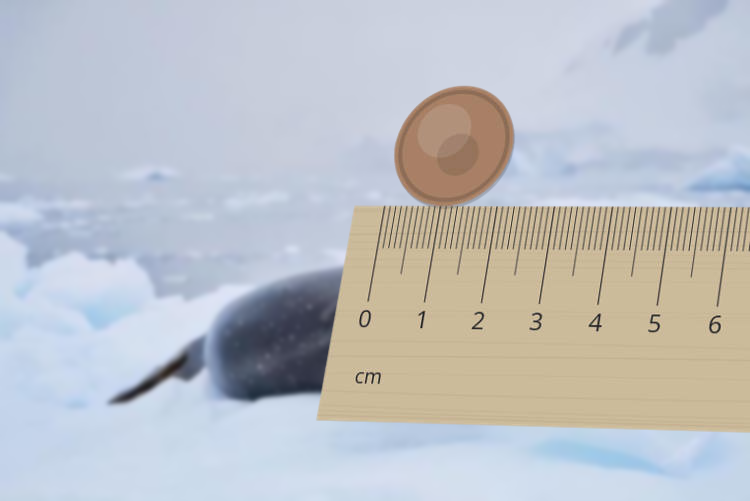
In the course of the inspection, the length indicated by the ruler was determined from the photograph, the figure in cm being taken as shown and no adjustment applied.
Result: 2.1 cm
